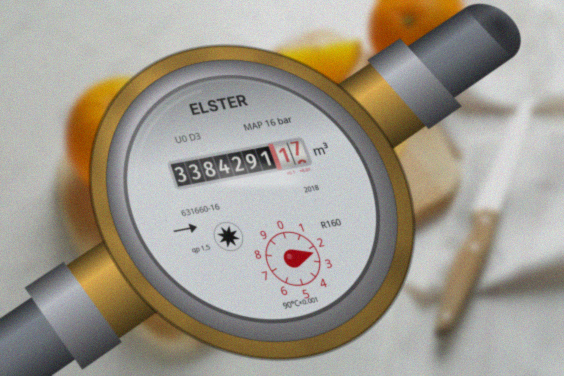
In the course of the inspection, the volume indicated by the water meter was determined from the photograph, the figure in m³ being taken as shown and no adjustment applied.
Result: 3384291.172 m³
